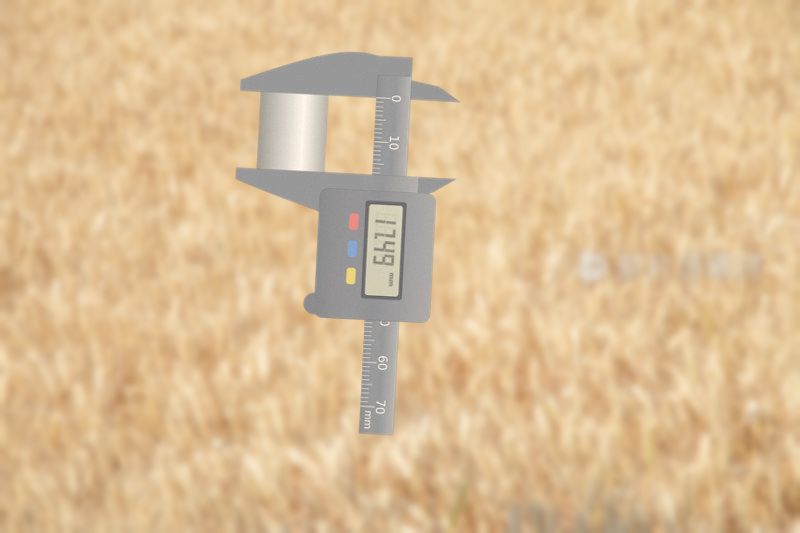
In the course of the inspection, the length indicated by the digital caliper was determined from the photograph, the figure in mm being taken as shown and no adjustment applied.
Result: 17.49 mm
